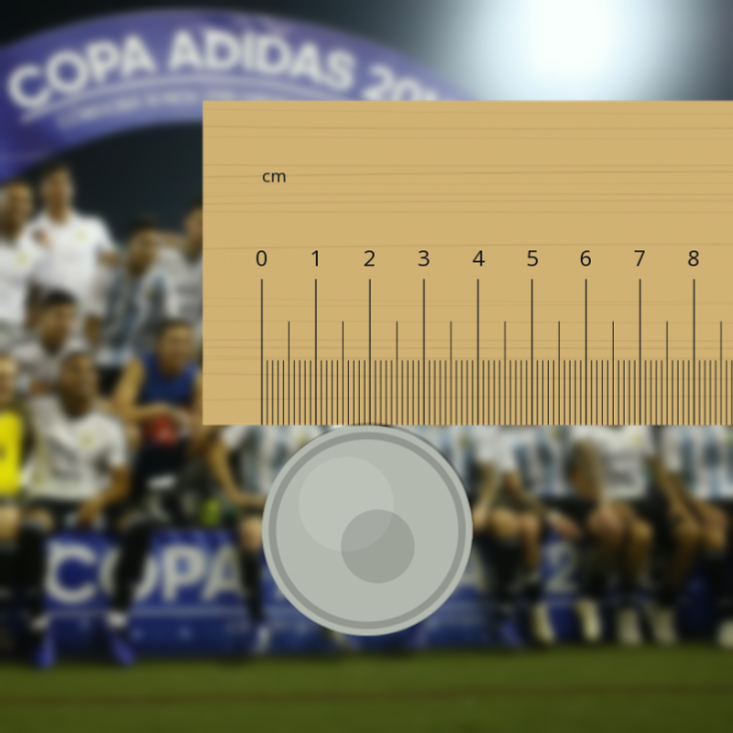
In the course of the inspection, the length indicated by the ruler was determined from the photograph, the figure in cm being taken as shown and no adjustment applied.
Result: 3.9 cm
